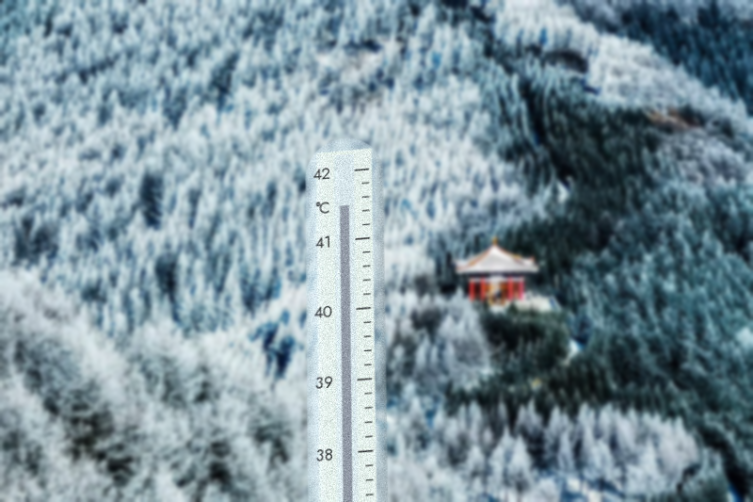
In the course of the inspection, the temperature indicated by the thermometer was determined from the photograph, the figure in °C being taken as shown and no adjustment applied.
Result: 41.5 °C
